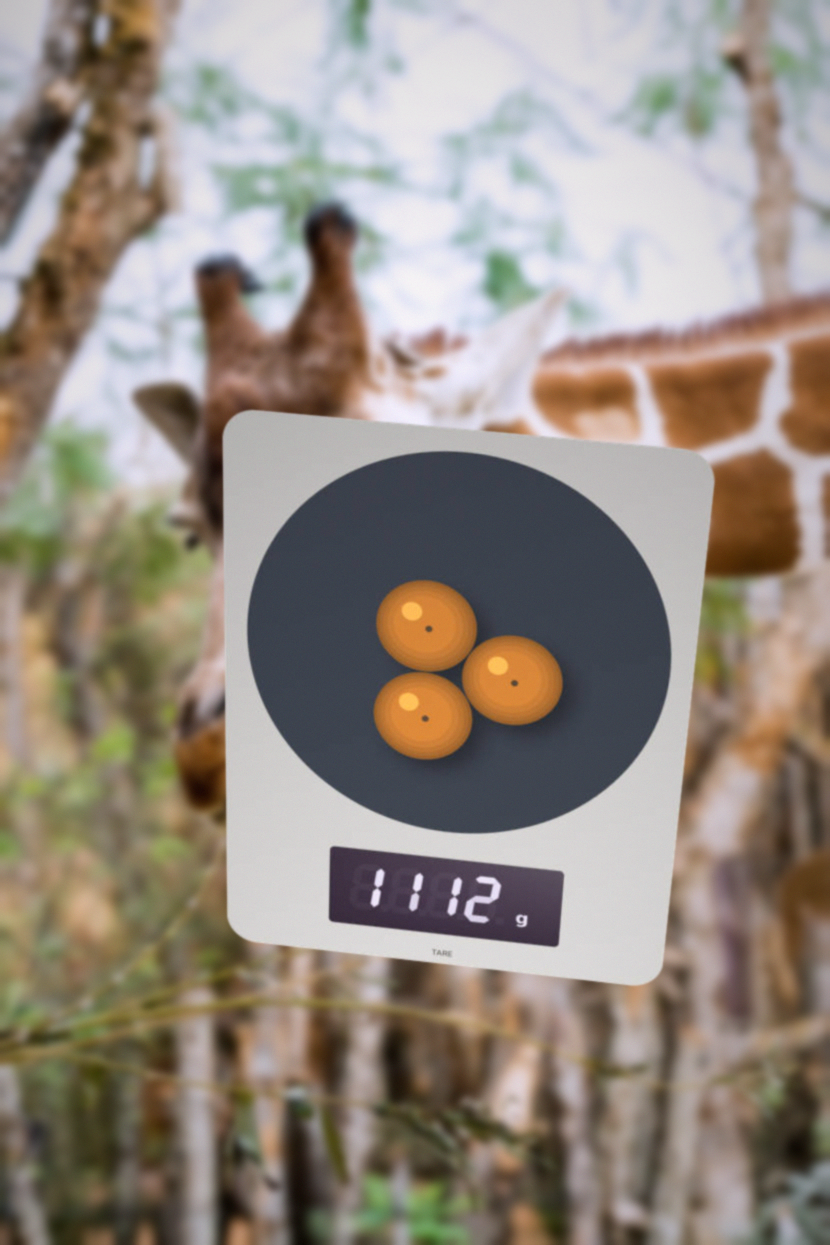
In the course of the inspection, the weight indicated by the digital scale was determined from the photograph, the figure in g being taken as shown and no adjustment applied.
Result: 1112 g
